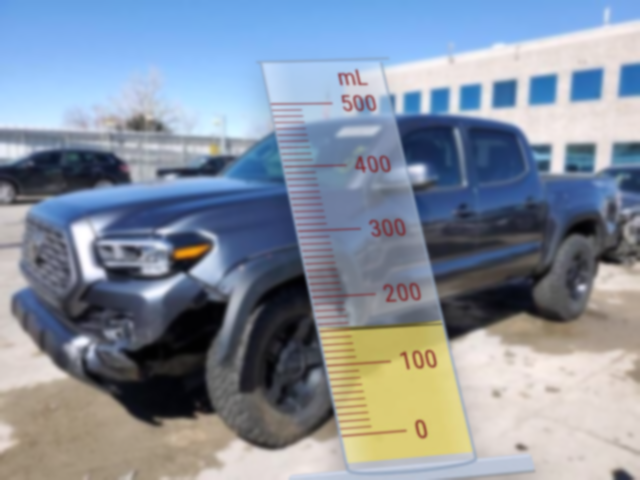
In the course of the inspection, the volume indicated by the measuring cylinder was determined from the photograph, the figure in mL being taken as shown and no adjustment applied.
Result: 150 mL
